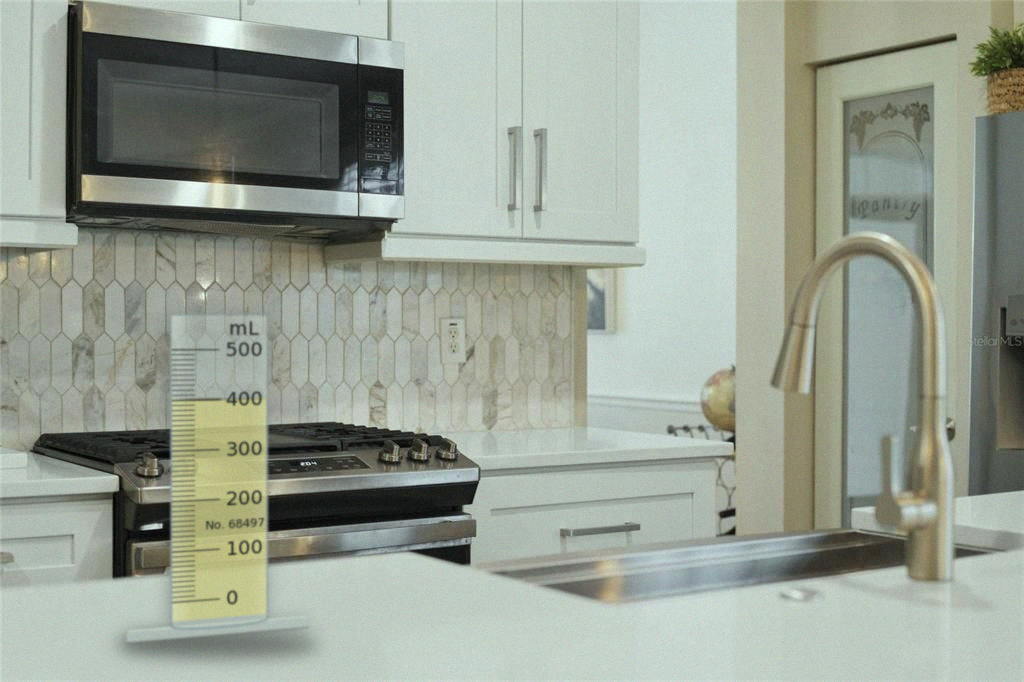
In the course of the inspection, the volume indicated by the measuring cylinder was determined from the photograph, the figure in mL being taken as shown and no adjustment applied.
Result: 400 mL
